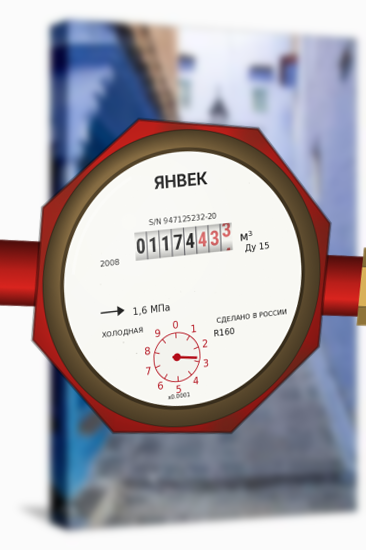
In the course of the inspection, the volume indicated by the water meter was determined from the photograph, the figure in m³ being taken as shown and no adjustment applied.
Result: 1174.4332 m³
